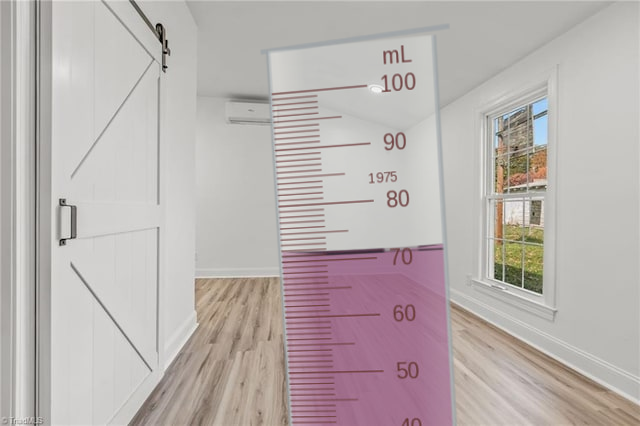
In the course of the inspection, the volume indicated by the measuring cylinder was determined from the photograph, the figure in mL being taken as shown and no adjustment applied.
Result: 71 mL
